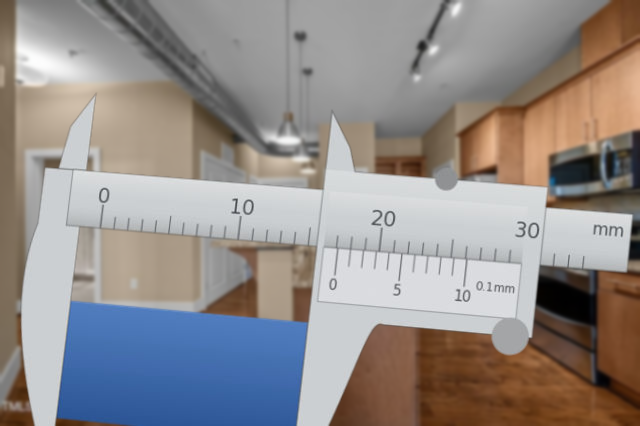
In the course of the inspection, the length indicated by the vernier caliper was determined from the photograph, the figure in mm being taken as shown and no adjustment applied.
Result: 17.1 mm
